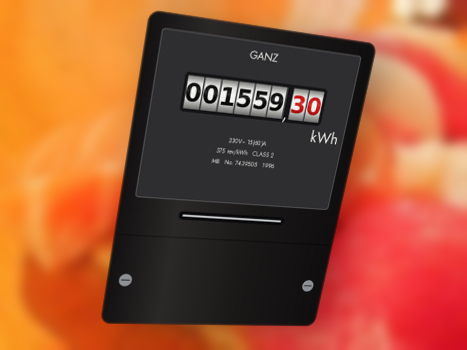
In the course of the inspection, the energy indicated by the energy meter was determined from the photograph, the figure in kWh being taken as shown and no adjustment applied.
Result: 1559.30 kWh
